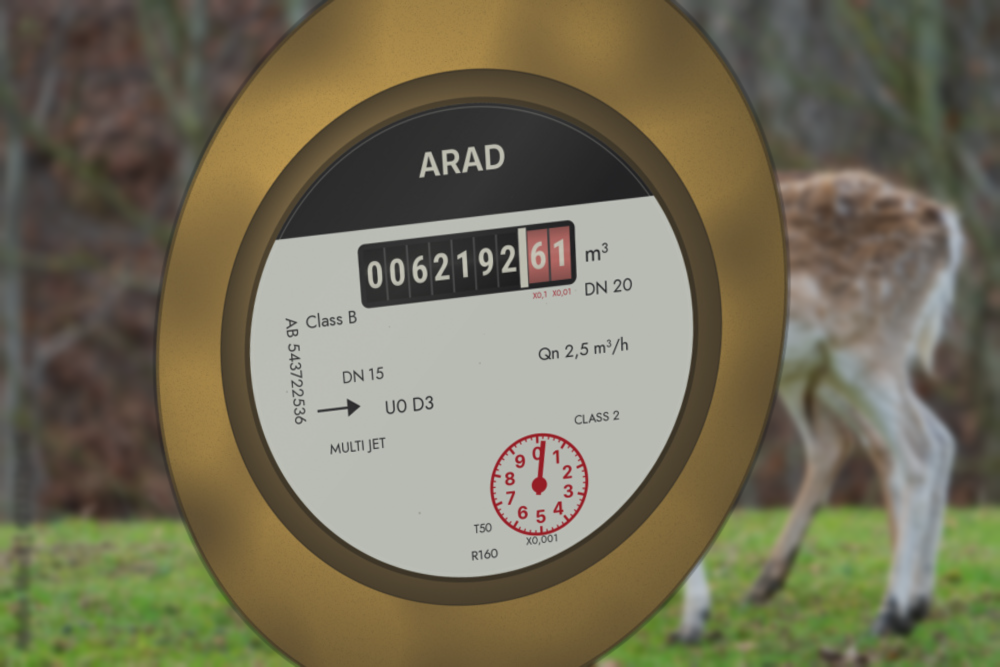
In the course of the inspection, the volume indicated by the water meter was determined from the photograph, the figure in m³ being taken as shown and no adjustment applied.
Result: 62192.610 m³
